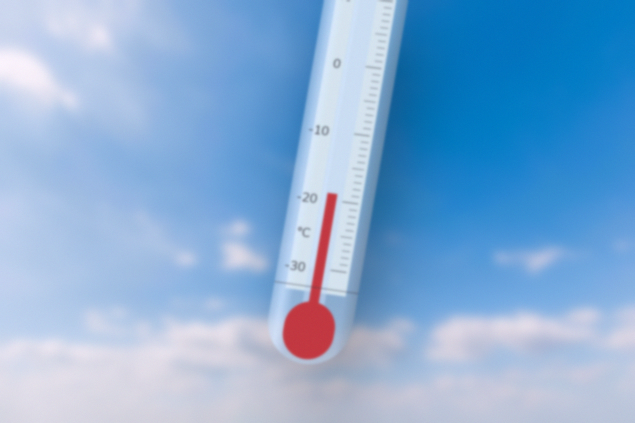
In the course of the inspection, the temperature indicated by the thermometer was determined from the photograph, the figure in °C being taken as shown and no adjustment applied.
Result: -19 °C
